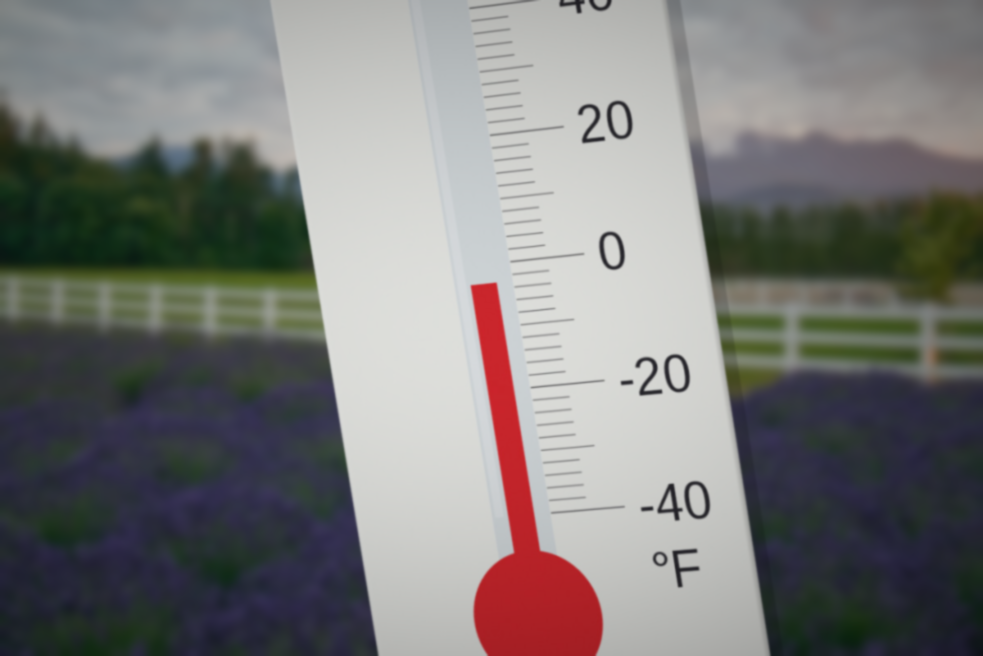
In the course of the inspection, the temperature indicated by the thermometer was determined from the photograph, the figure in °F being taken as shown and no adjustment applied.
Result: -3 °F
